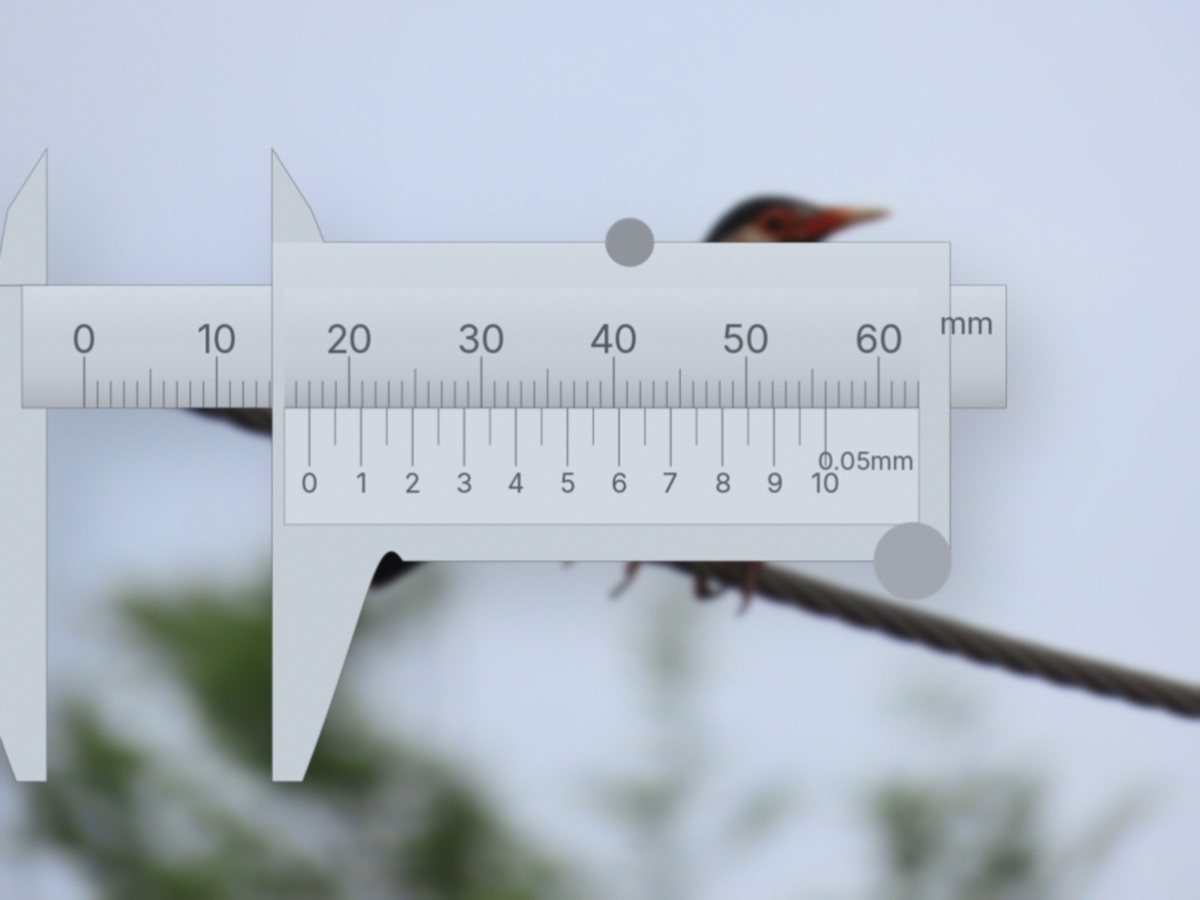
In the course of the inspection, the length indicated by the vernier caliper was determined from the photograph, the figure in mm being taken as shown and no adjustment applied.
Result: 17.0 mm
